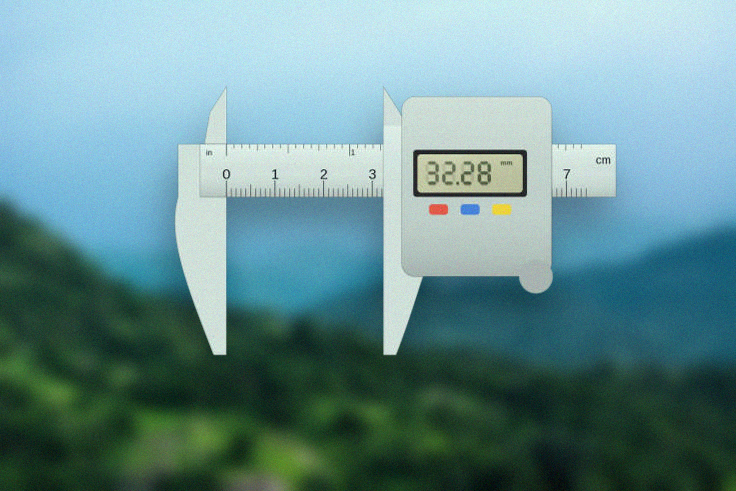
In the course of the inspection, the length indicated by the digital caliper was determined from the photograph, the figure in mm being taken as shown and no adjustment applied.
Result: 32.28 mm
